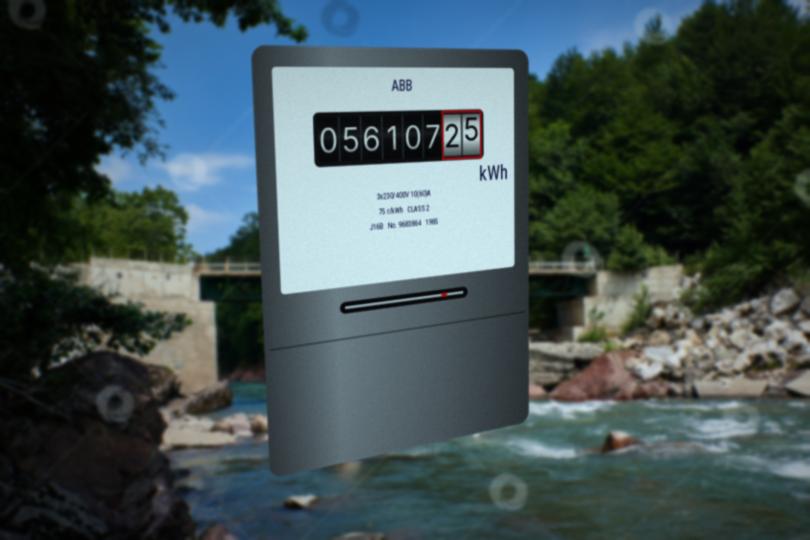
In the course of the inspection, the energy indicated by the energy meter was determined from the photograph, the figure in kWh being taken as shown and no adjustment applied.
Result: 56107.25 kWh
